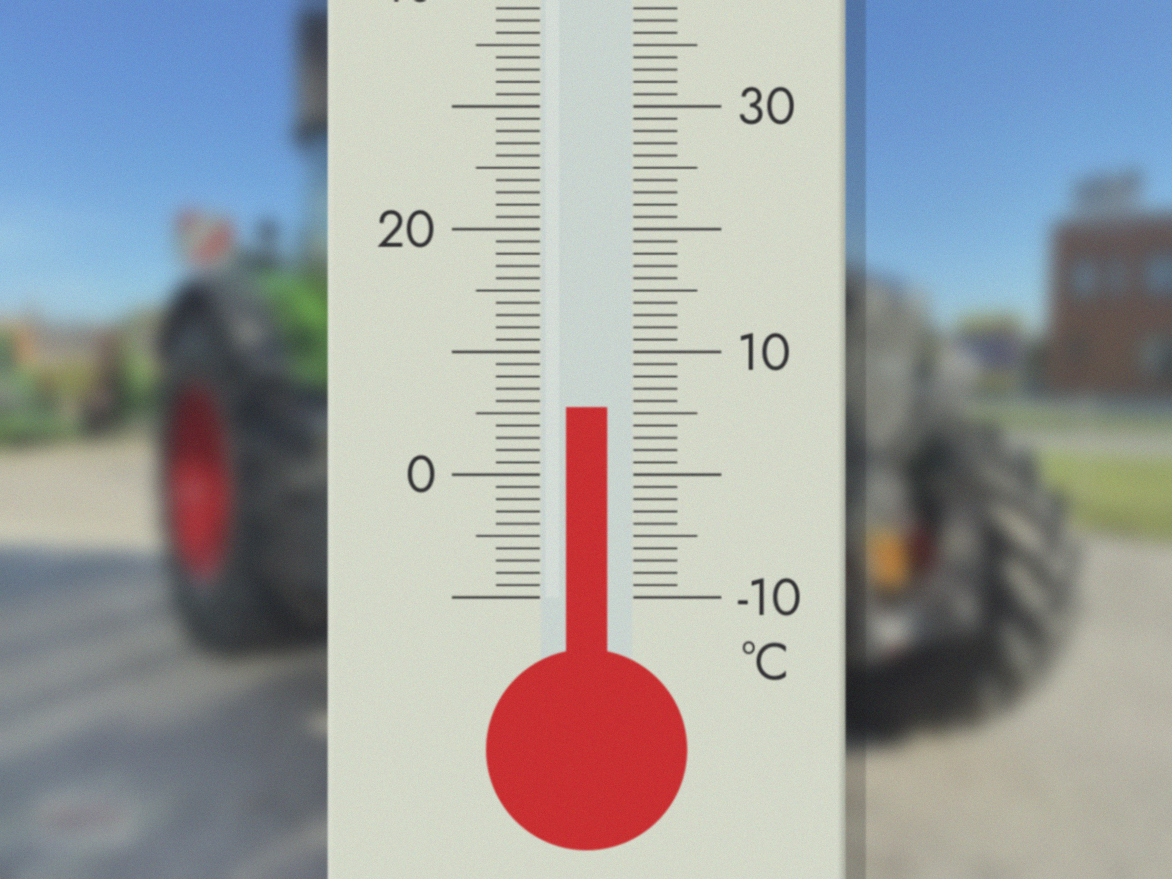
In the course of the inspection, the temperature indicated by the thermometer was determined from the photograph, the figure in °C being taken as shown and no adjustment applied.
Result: 5.5 °C
